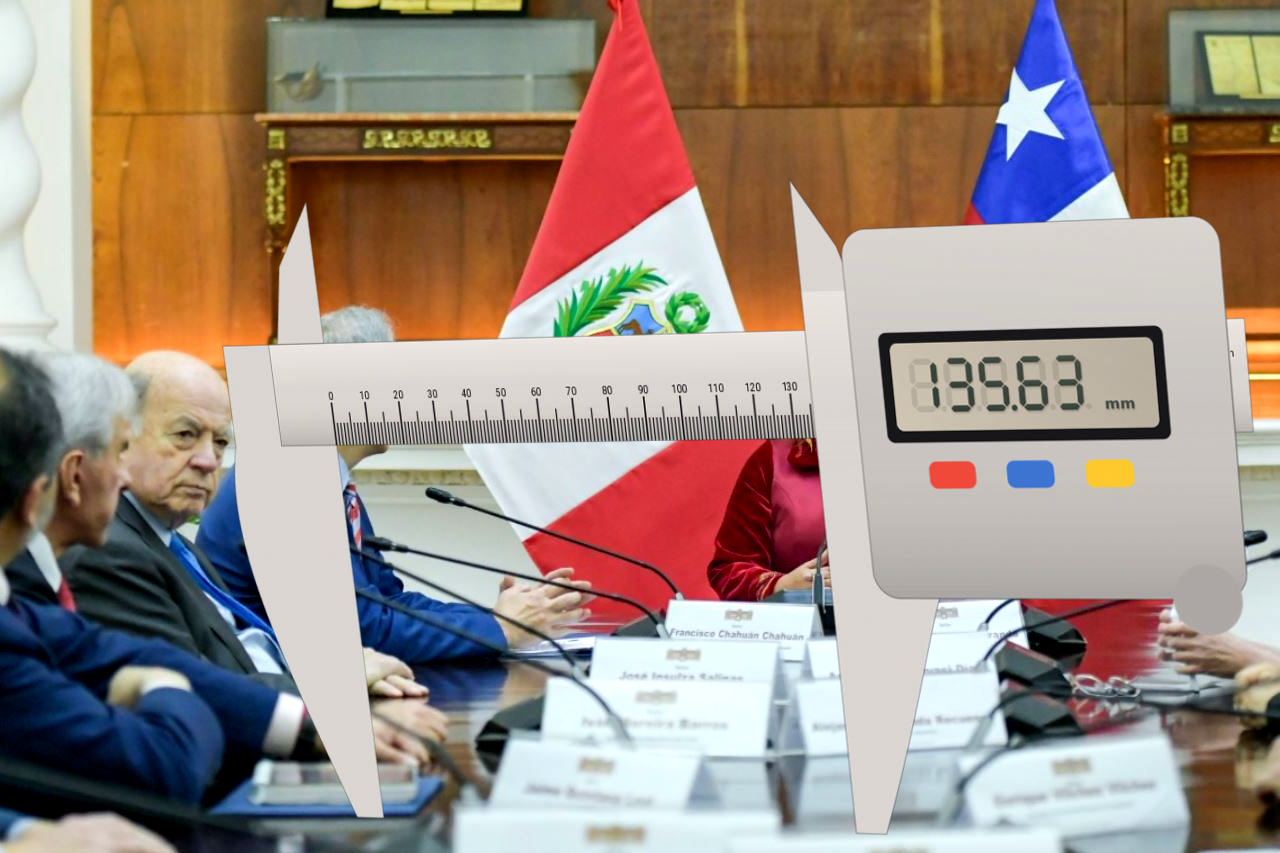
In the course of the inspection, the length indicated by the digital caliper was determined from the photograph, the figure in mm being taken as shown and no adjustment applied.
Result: 135.63 mm
